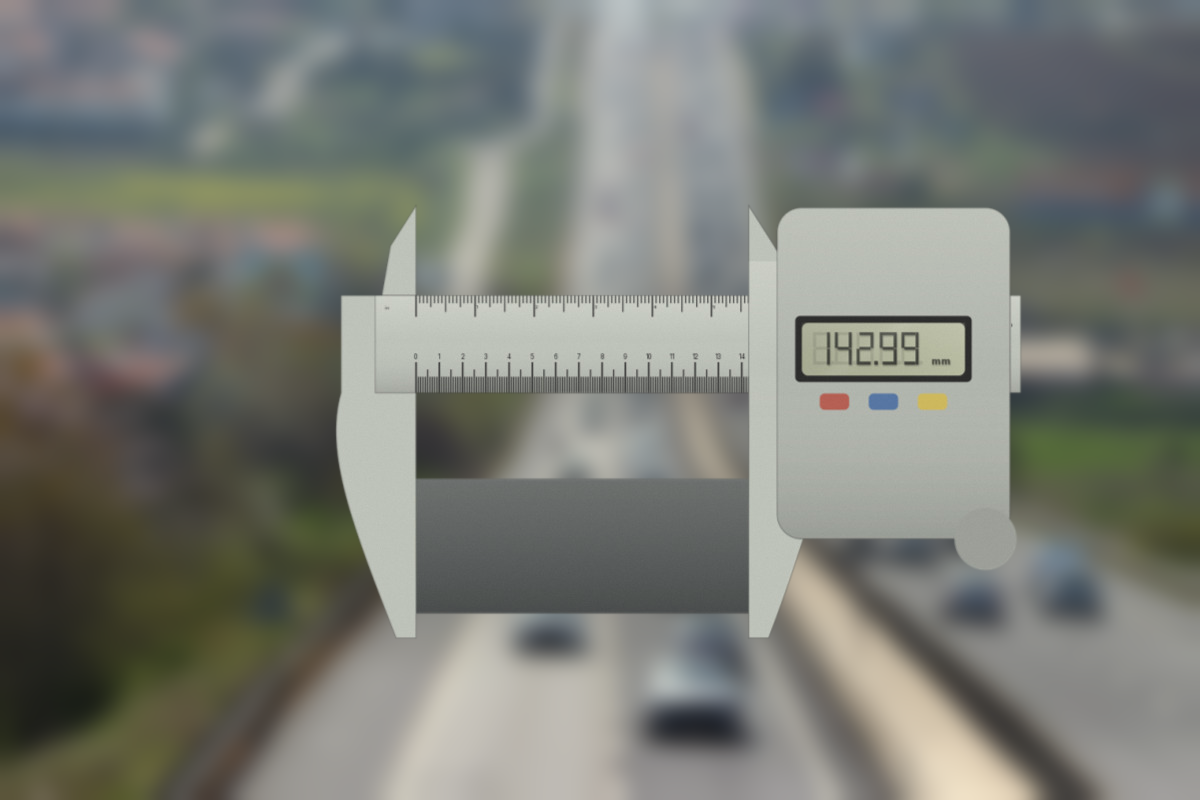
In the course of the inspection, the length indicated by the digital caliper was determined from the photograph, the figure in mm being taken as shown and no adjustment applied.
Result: 142.99 mm
